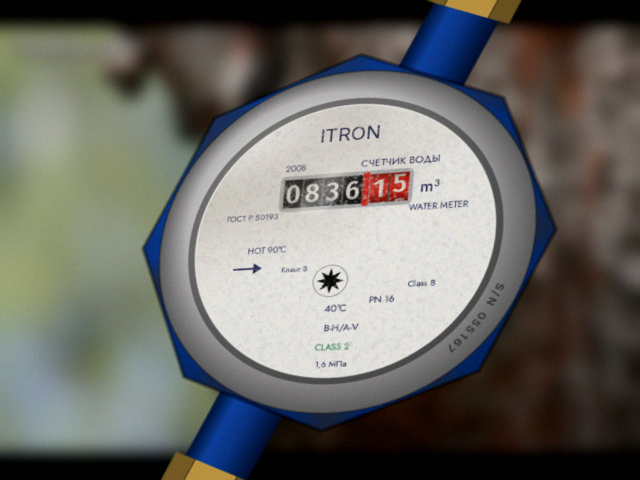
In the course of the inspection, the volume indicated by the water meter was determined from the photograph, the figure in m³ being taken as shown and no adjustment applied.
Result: 836.15 m³
